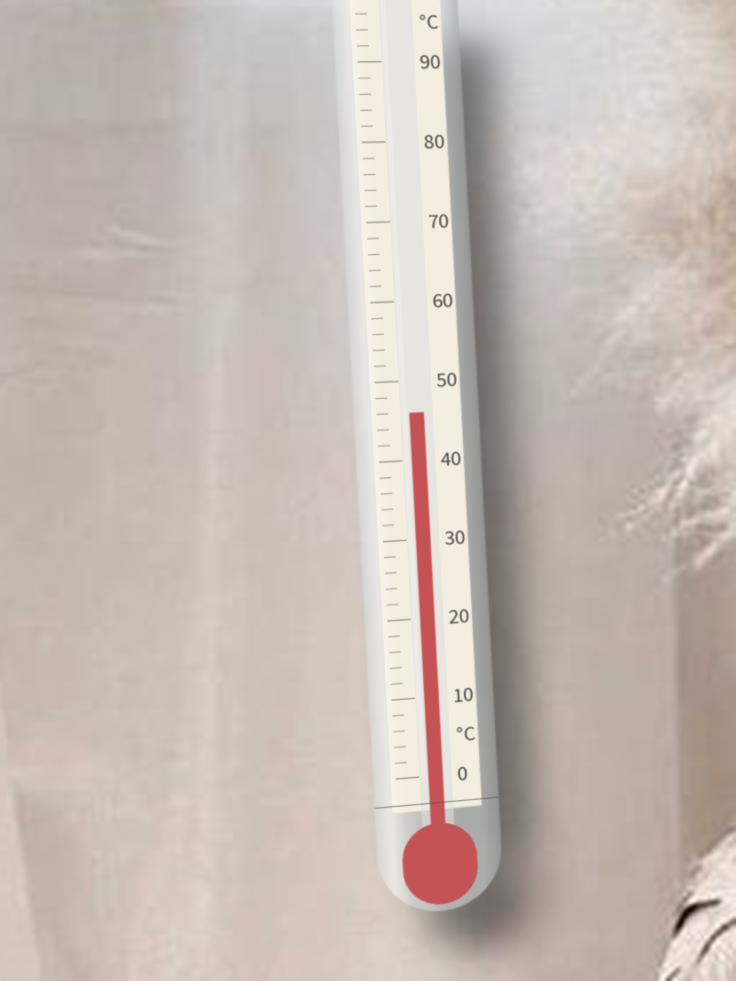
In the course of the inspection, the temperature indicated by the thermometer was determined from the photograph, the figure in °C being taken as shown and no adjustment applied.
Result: 46 °C
